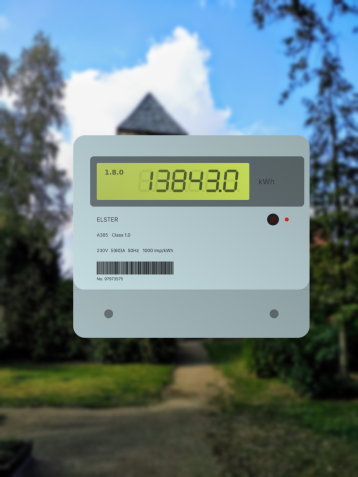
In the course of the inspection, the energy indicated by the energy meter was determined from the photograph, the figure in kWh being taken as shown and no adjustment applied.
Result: 13843.0 kWh
